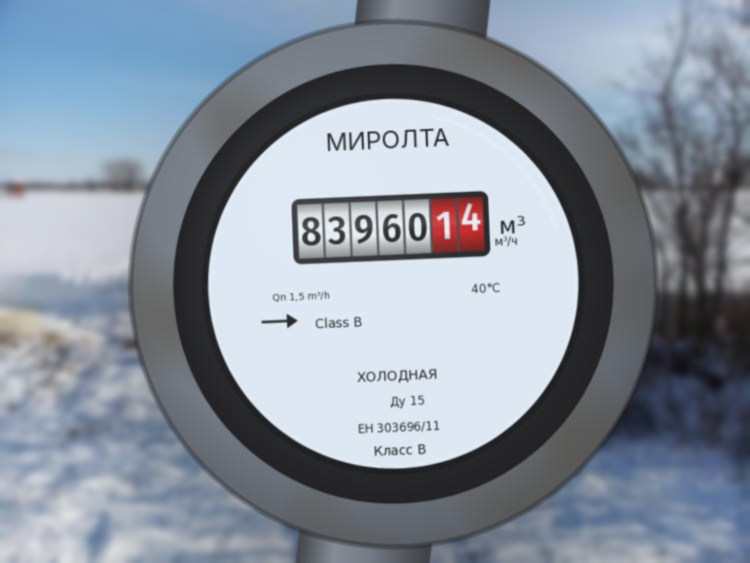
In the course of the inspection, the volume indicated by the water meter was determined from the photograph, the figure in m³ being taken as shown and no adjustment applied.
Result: 83960.14 m³
